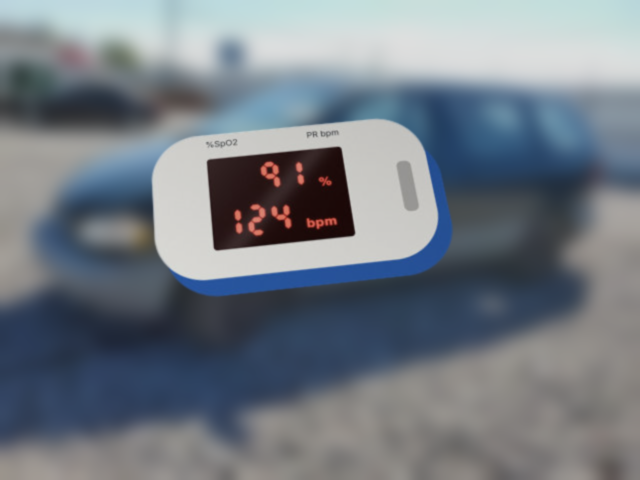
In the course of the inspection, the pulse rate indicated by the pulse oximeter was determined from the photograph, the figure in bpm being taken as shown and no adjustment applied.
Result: 124 bpm
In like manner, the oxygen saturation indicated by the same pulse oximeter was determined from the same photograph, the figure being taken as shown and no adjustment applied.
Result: 91 %
